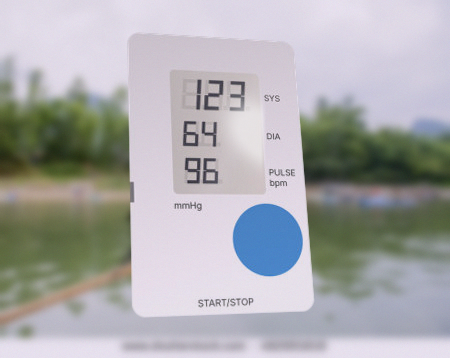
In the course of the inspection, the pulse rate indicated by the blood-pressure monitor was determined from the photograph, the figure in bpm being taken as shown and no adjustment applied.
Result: 96 bpm
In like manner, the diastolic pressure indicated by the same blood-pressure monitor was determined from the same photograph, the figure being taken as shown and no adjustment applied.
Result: 64 mmHg
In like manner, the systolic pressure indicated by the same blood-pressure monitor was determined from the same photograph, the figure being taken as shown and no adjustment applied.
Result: 123 mmHg
